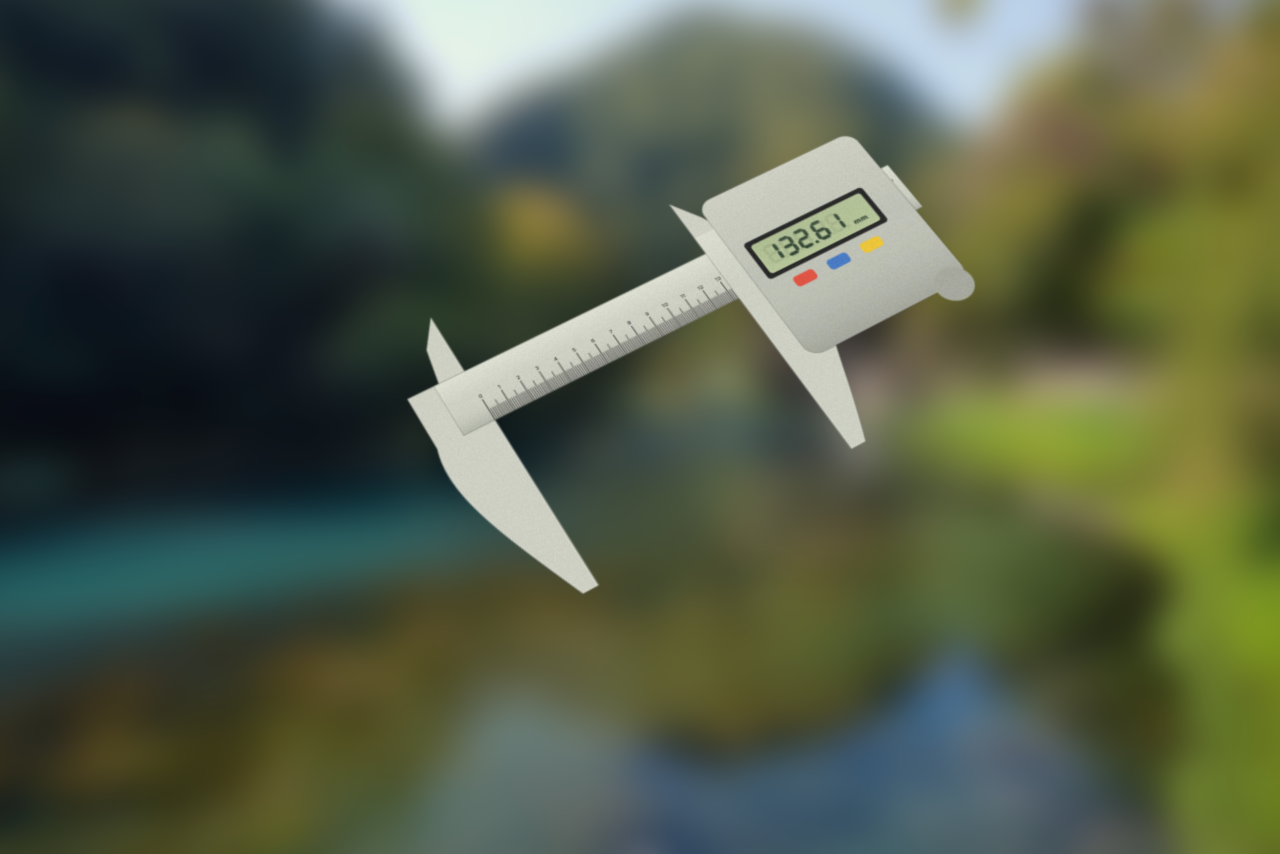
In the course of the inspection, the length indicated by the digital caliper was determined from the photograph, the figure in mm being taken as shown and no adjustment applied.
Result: 132.61 mm
